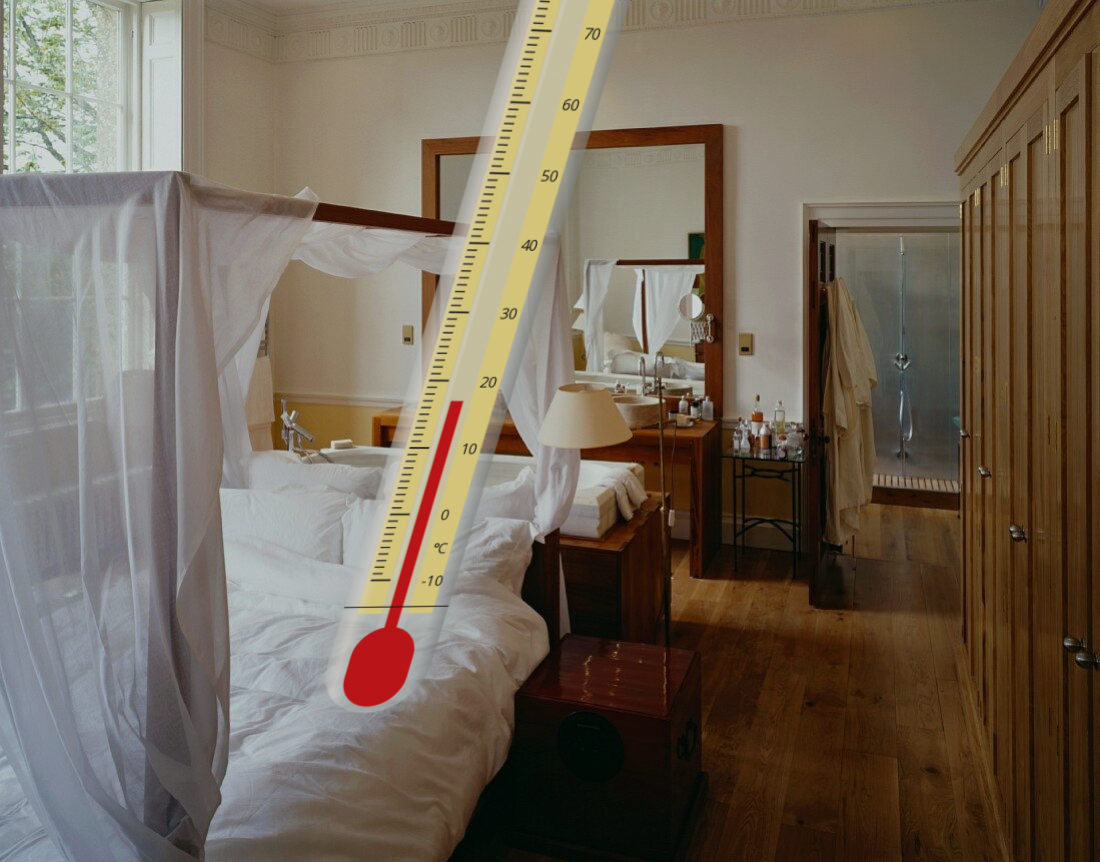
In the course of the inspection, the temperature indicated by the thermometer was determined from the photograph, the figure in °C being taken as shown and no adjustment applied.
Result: 17 °C
